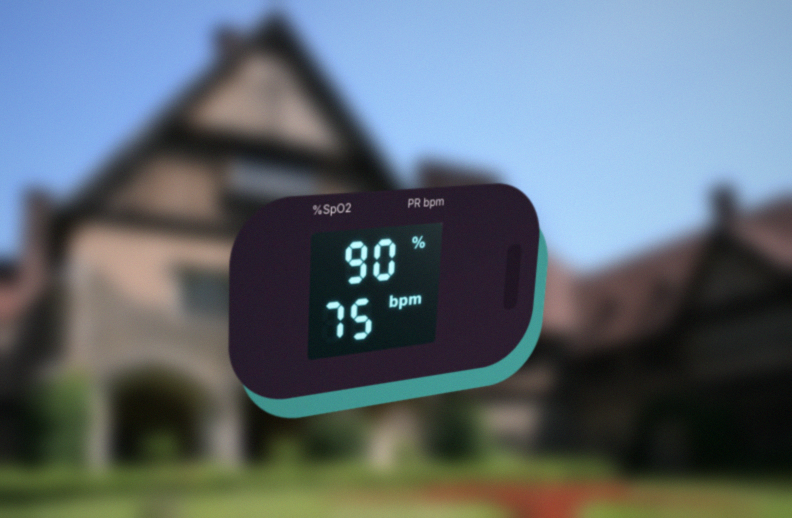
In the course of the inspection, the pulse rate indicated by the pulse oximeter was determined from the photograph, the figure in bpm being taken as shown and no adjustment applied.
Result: 75 bpm
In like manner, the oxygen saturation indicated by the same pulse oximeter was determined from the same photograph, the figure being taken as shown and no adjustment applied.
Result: 90 %
